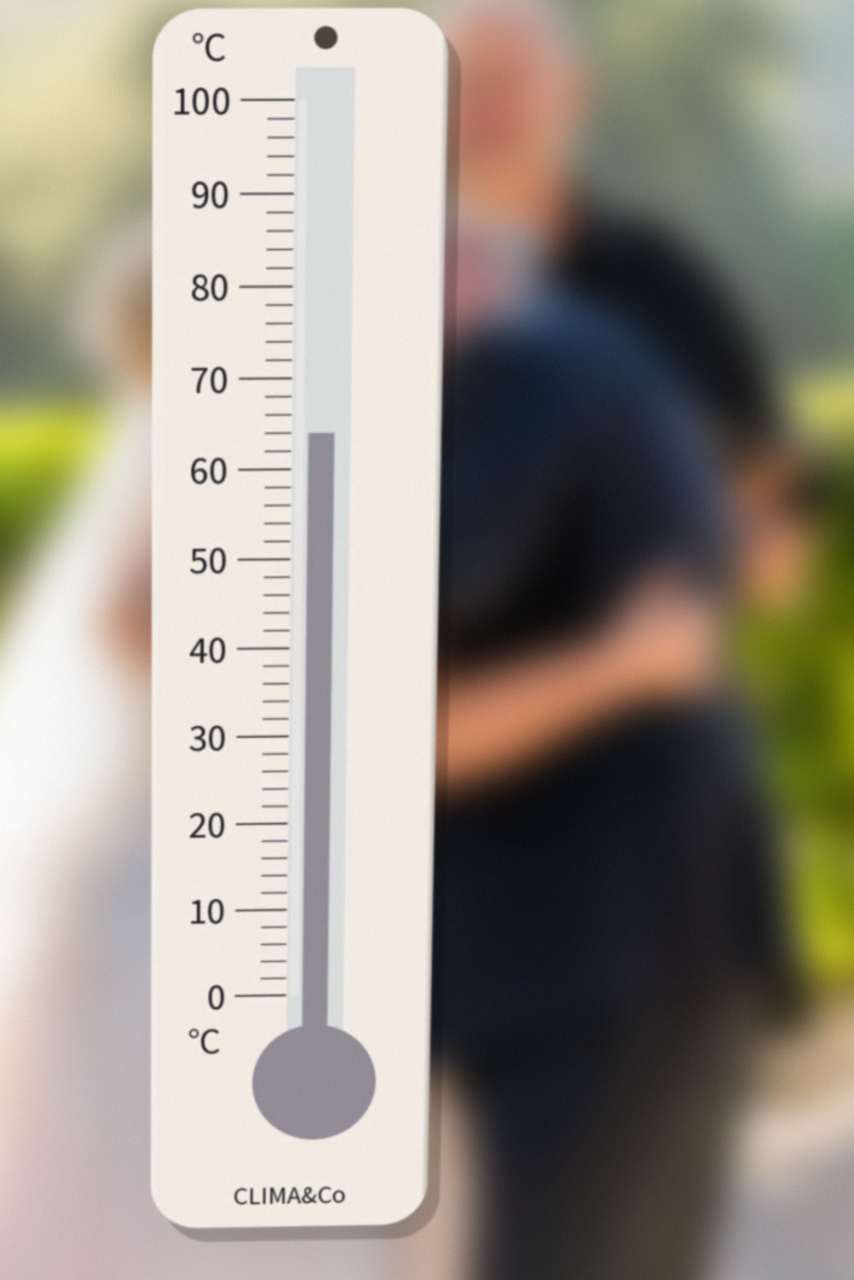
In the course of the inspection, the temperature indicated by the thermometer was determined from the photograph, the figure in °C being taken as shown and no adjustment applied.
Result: 64 °C
